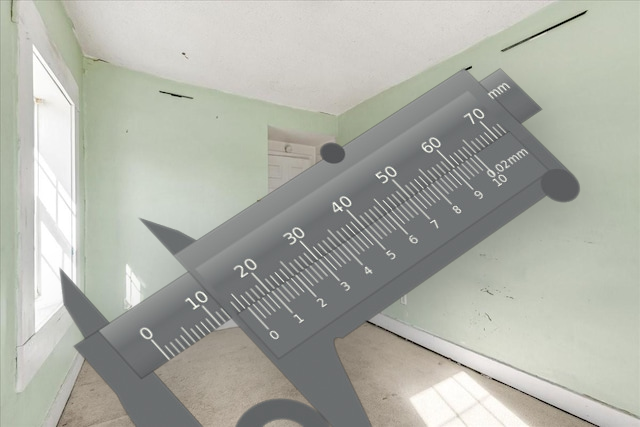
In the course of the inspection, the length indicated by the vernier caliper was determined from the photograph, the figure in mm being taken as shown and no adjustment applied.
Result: 15.5 mm
